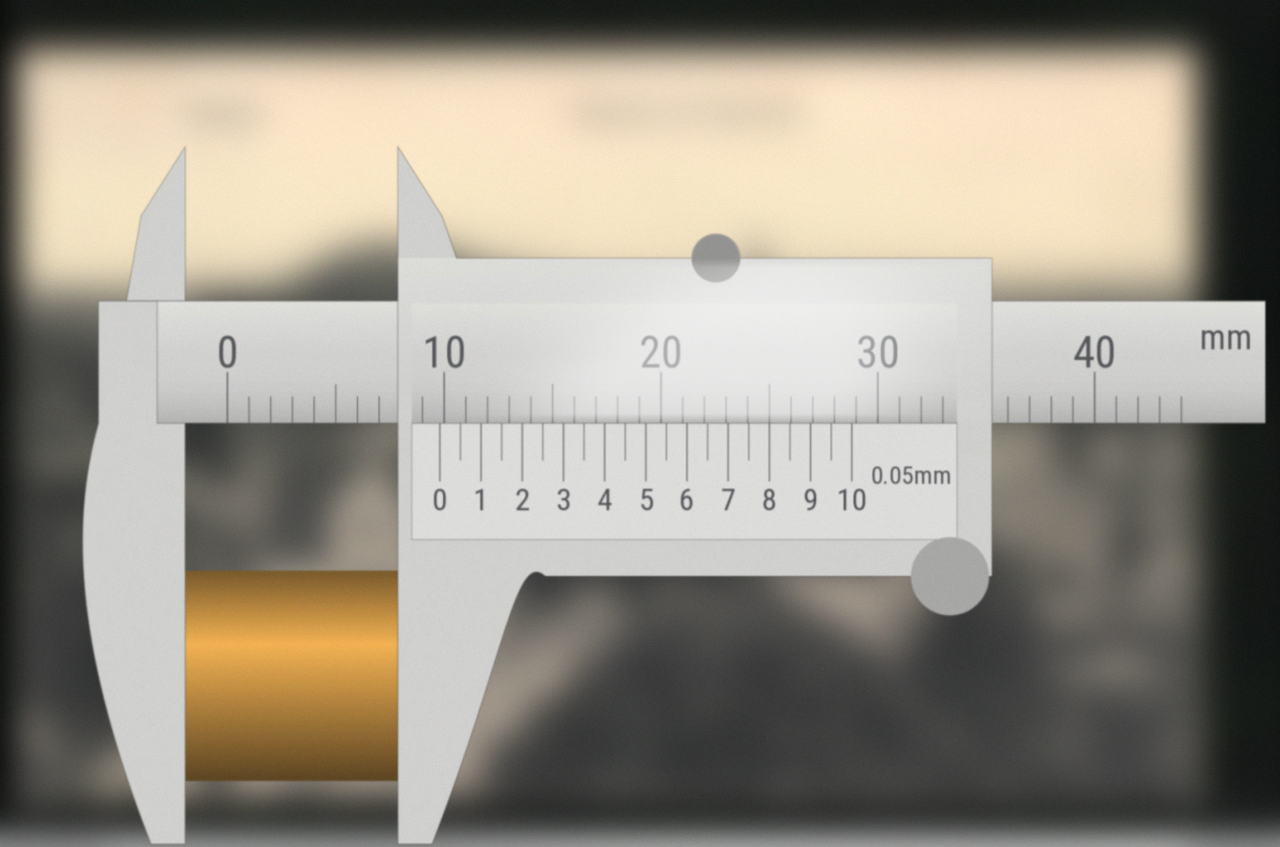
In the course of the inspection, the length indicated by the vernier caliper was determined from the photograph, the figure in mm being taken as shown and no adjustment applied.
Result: 9.8 mm
